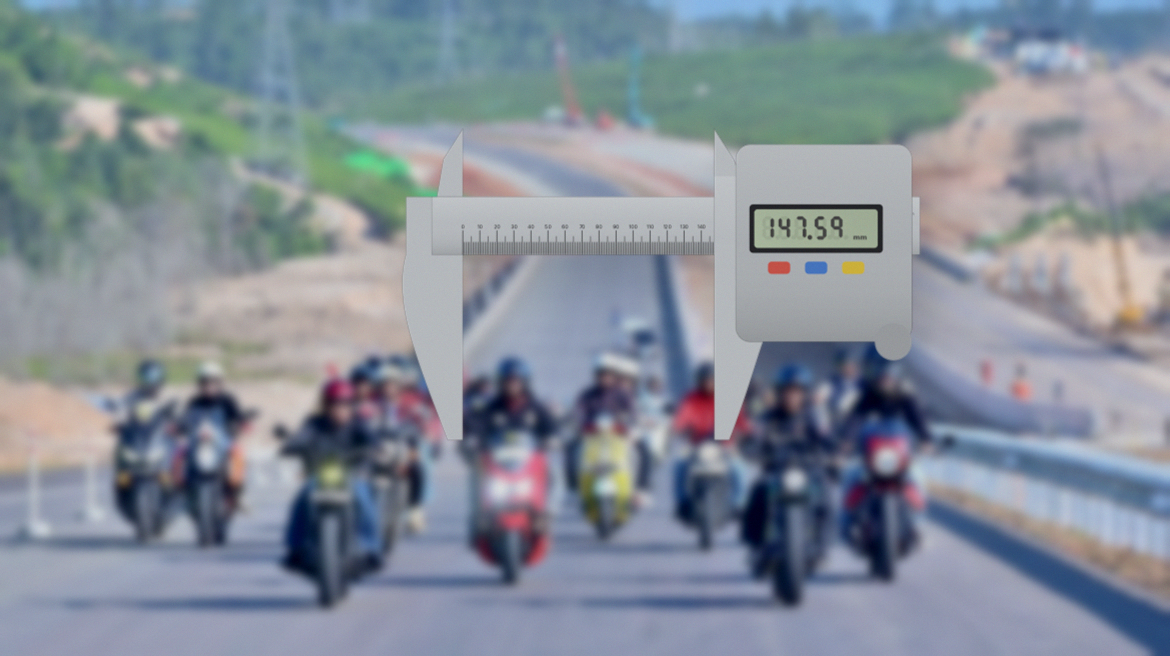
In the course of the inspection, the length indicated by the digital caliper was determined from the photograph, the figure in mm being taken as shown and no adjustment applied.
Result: 147.59 mm
